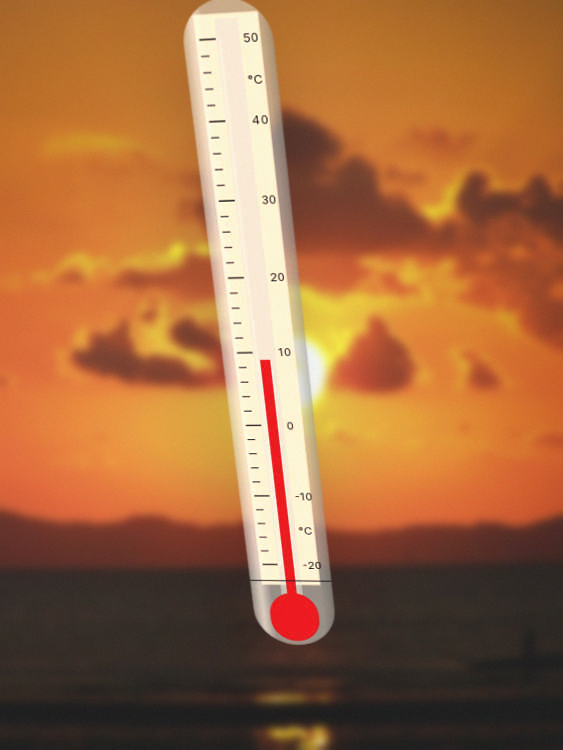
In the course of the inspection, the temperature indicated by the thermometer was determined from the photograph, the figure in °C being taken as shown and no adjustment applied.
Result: 9 °C
